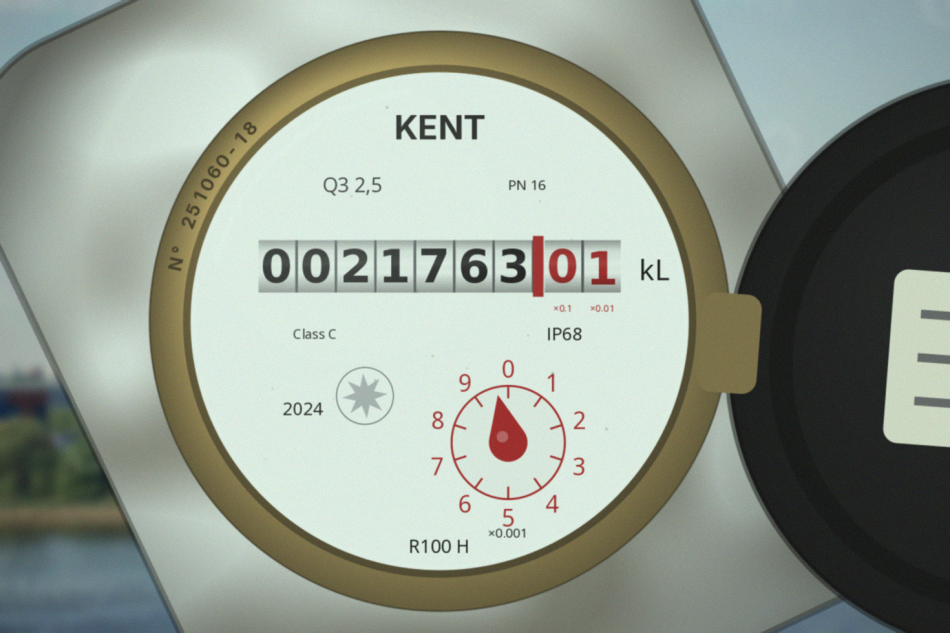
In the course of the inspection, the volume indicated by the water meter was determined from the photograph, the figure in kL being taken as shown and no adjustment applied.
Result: 21763.009 kL
